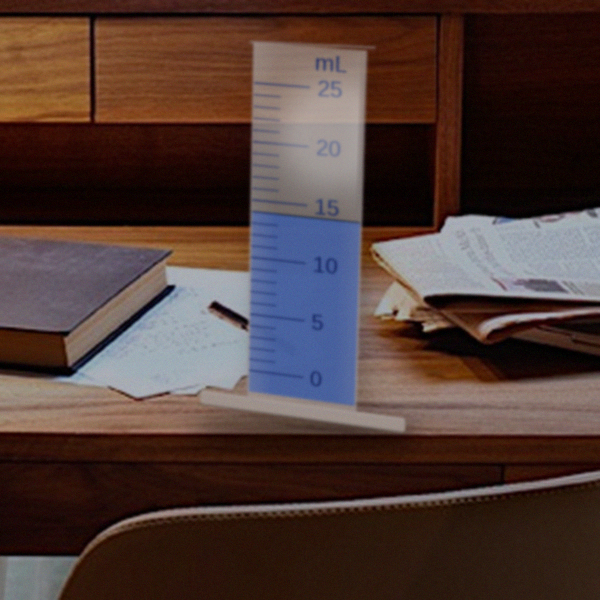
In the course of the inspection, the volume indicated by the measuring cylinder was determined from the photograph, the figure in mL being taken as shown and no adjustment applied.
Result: 14 mL
